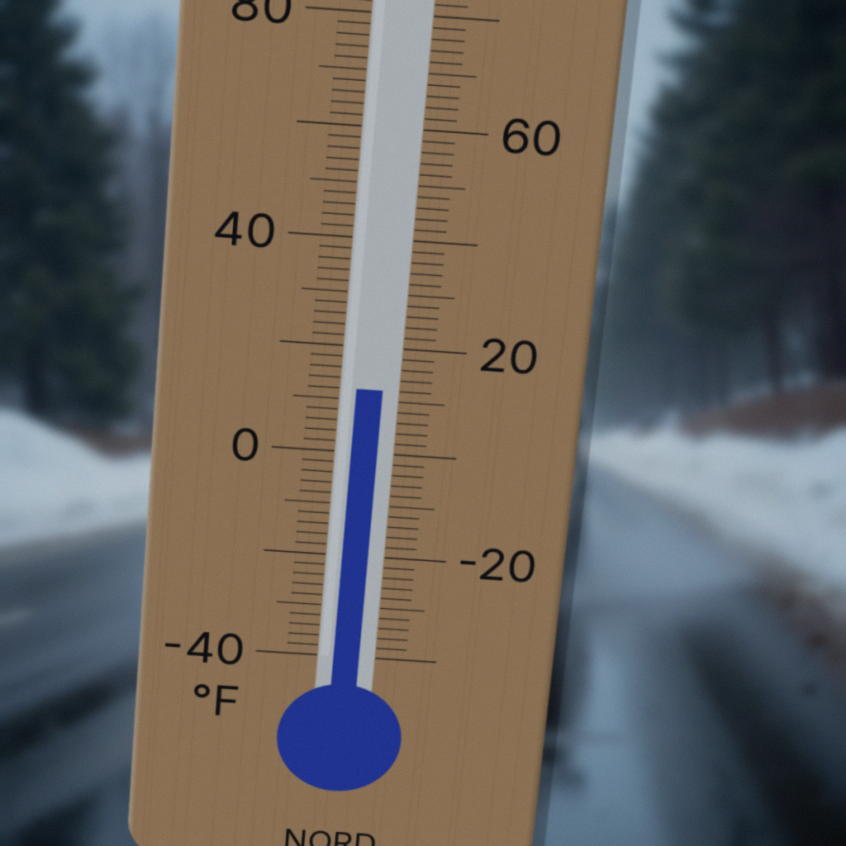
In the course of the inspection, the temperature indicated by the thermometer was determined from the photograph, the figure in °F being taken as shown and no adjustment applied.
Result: 12 °F
